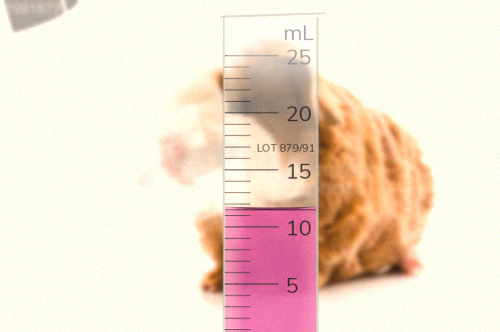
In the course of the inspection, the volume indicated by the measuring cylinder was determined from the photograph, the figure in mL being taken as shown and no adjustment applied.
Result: 11.5 mL
